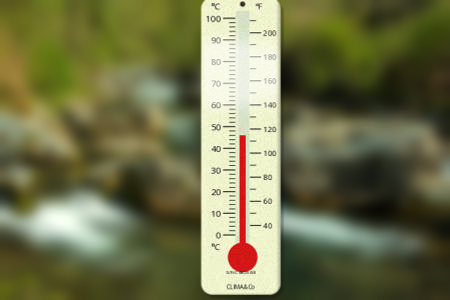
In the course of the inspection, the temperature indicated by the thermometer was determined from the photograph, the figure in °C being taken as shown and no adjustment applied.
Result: 46 °C
